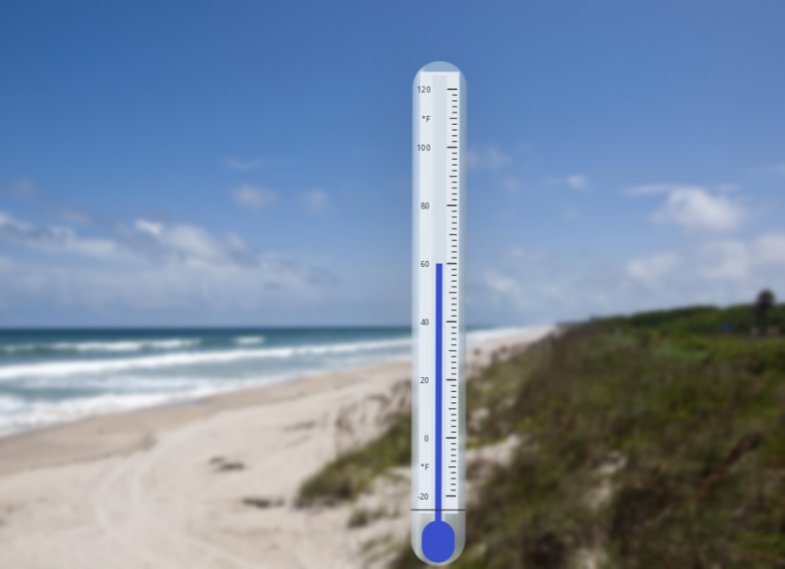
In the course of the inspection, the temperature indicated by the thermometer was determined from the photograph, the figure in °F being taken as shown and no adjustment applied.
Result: 60 °F
